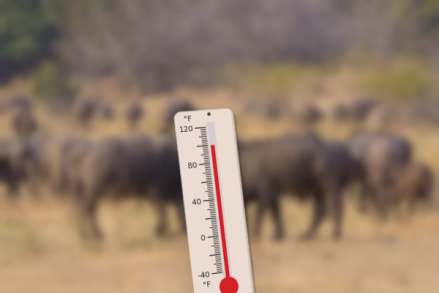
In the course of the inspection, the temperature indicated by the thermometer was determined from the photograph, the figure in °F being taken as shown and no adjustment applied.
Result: 100 °F
